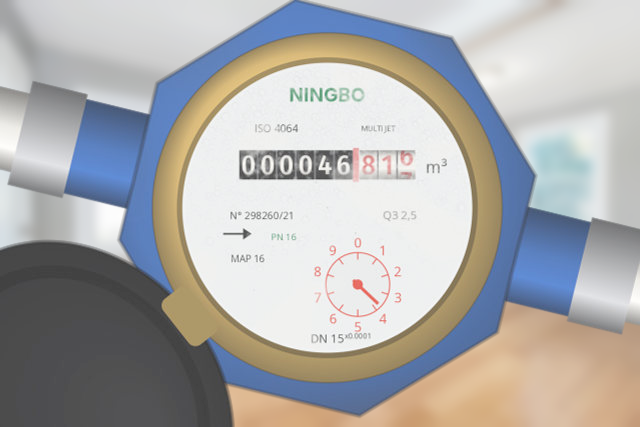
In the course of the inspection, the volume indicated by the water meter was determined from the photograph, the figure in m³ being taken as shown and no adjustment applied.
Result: 46.8163 m³
